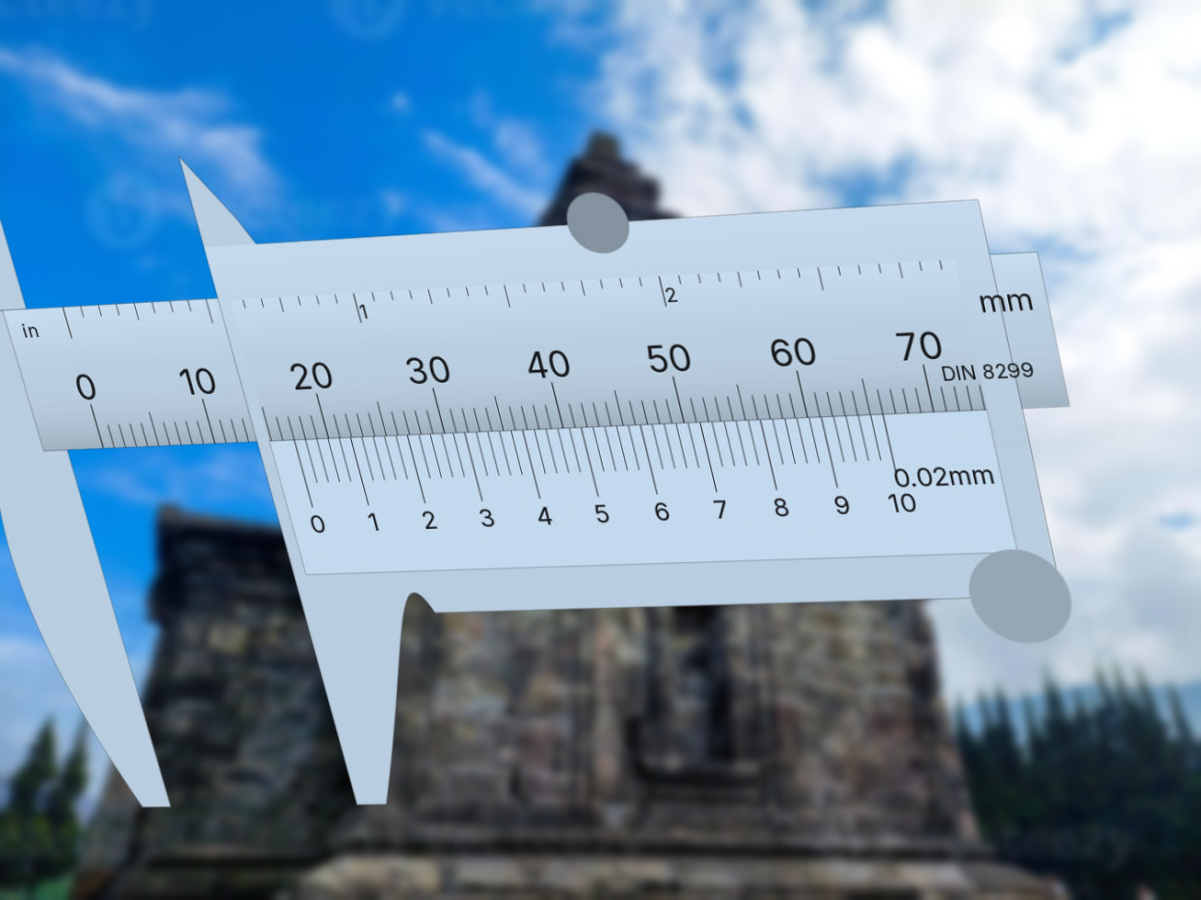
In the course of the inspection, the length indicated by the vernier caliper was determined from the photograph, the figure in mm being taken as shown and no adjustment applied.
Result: 17.0 mm
